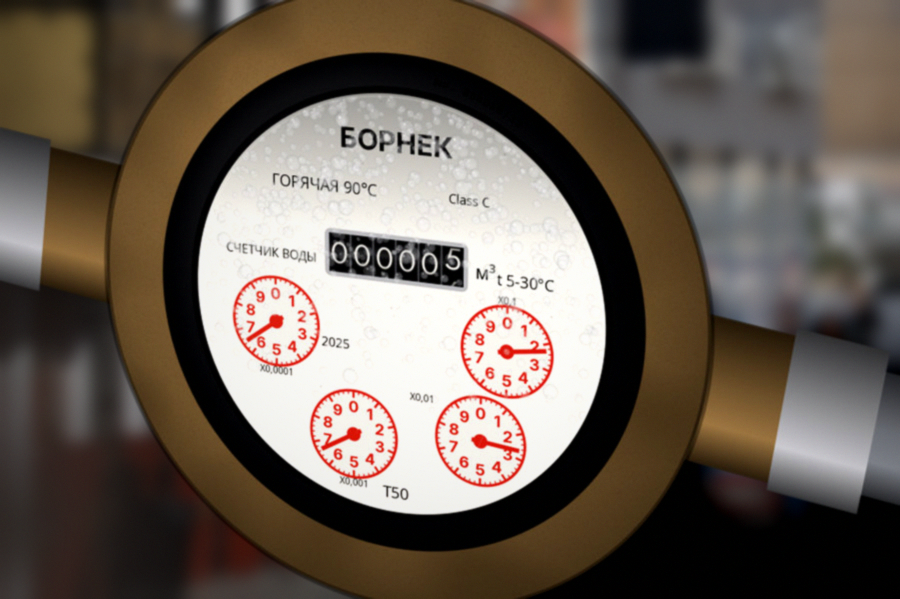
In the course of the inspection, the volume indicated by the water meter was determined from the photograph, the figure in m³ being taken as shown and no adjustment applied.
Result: 5.2266 m³
